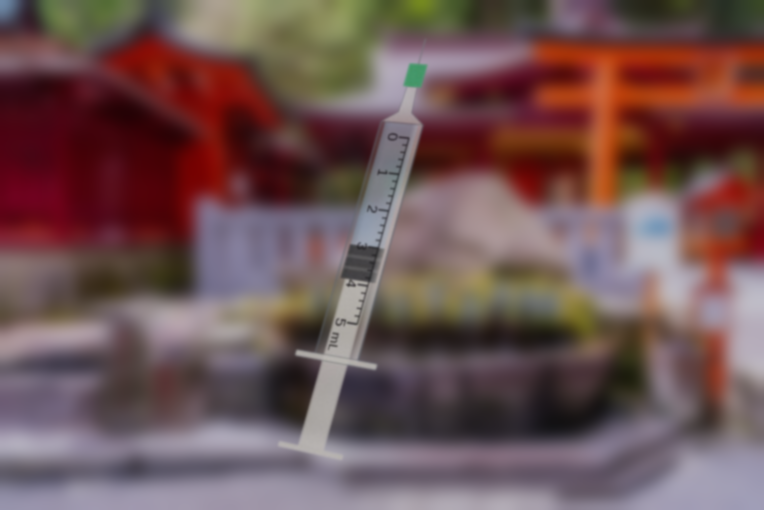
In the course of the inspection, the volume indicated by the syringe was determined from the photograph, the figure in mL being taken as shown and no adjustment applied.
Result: 3 mL
